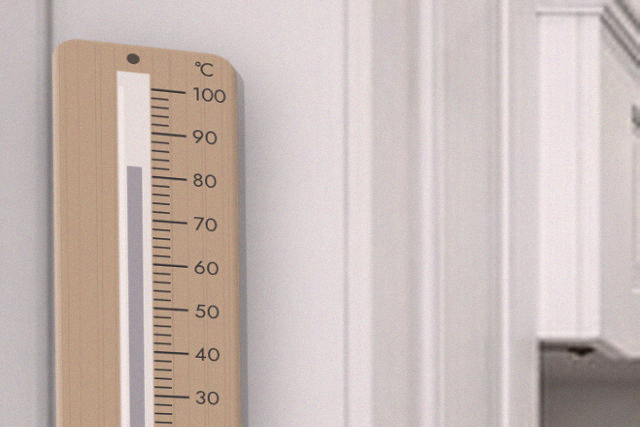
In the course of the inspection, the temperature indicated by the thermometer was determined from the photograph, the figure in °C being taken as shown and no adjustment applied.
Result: 82 °C
